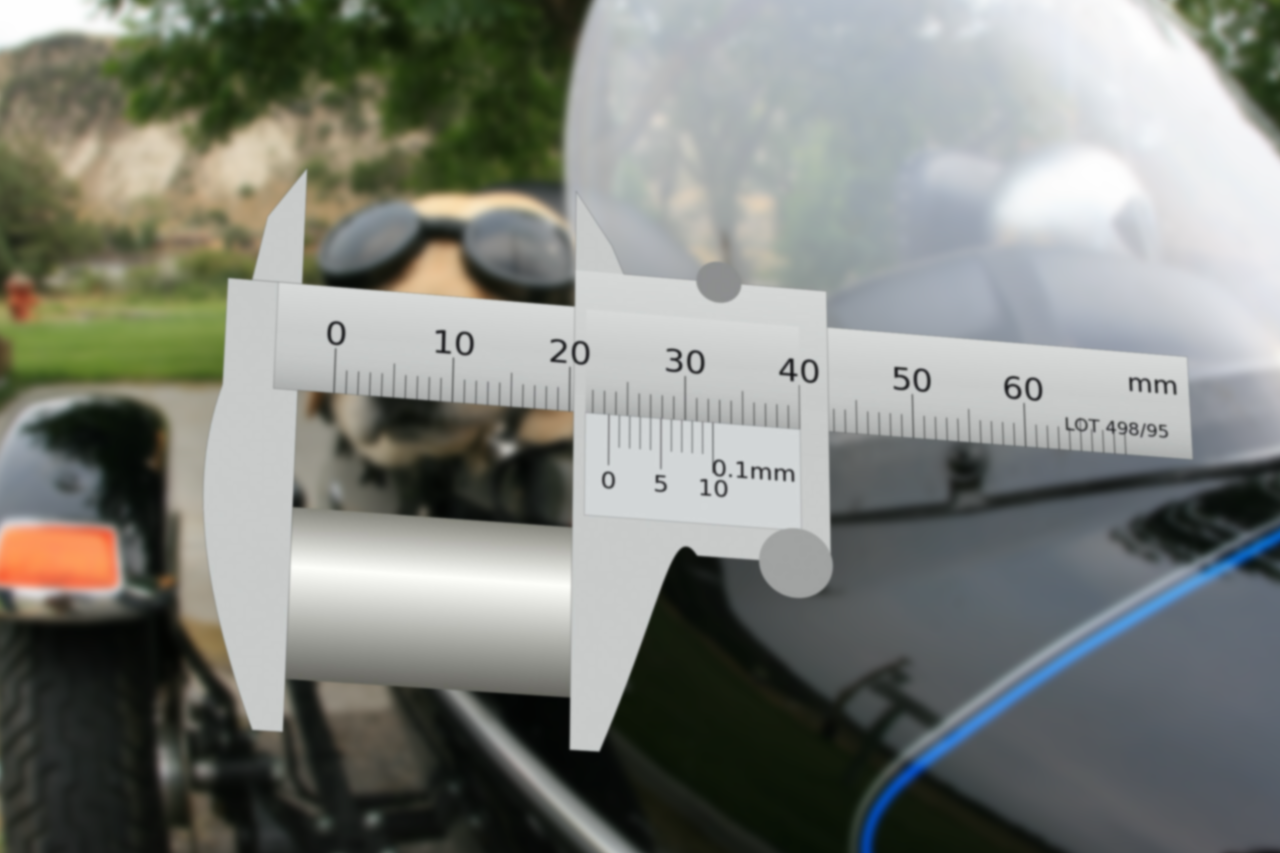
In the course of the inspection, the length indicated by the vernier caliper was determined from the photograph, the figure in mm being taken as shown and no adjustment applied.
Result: 23.4 mm
